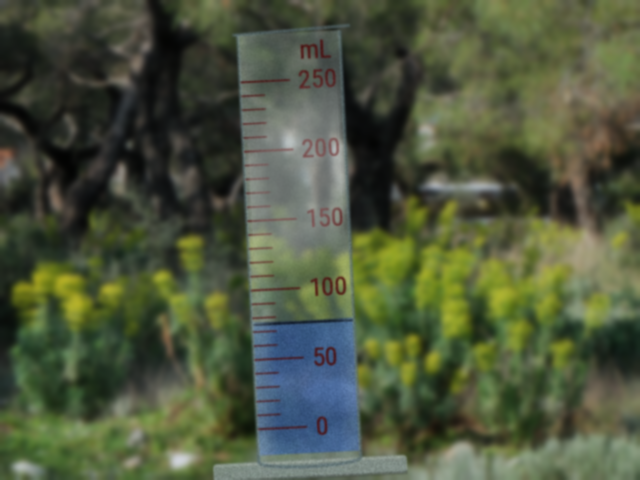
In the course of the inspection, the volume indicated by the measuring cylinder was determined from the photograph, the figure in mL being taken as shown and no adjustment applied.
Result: 75 mL
